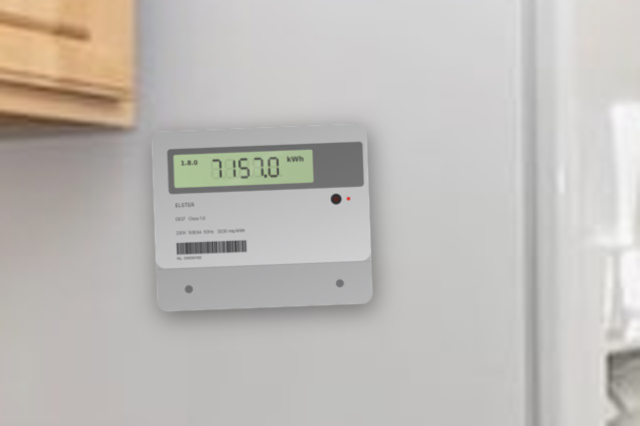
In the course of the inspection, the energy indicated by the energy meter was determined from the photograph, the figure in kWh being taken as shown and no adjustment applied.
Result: 7157.0 kWh
